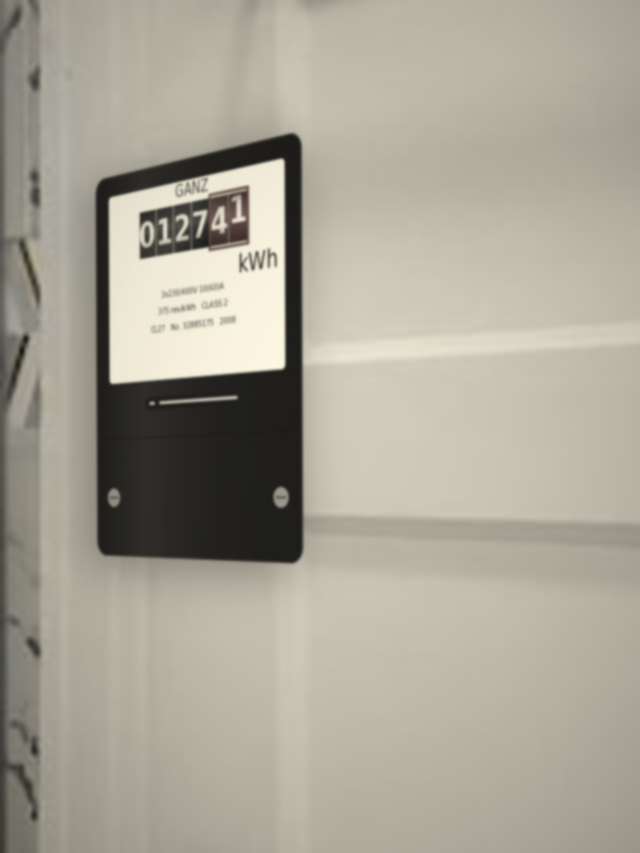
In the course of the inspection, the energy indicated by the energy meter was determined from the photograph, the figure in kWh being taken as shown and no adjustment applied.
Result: 127.41 kWh
